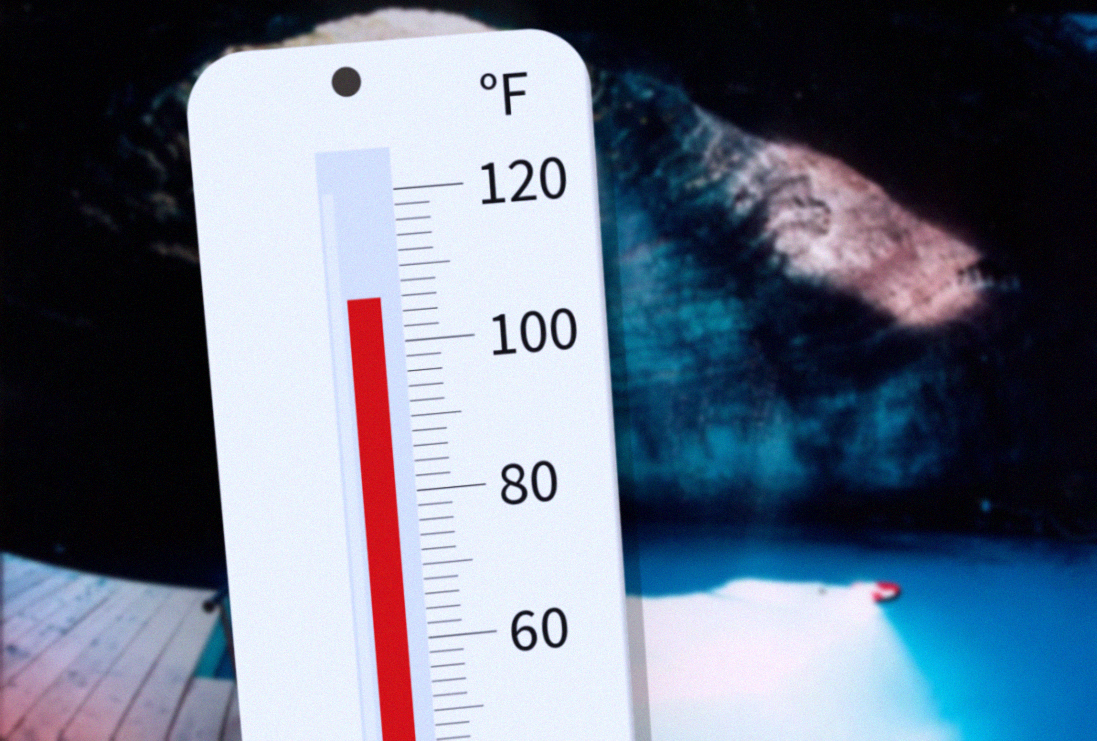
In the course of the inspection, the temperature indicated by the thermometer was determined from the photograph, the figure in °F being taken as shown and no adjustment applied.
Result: 106 °F
